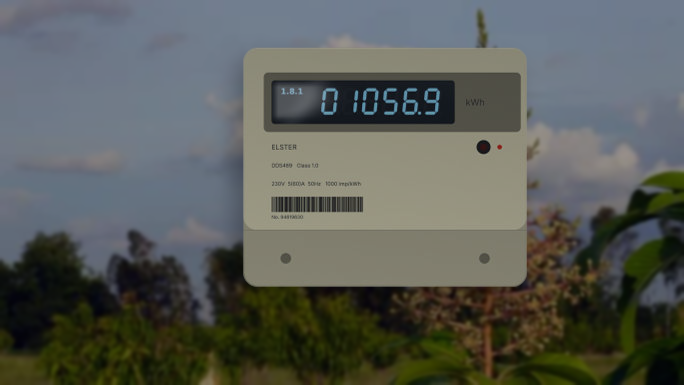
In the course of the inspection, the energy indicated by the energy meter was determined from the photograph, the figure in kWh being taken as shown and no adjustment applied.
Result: 1056.9 kWh
